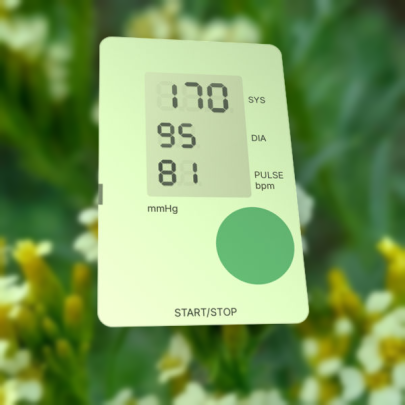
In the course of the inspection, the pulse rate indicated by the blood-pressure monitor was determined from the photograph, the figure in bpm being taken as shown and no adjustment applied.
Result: 81 bpm
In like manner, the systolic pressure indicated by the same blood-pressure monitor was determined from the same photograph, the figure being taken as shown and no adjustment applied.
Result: 170 mmHg
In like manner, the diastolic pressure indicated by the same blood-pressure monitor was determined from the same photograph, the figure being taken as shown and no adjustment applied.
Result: 95 mmHg
